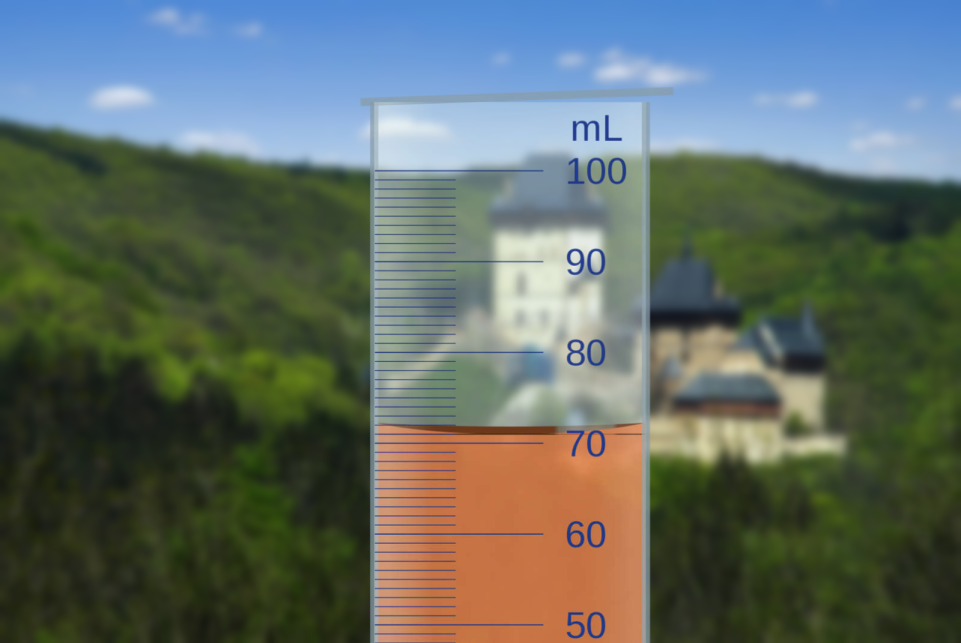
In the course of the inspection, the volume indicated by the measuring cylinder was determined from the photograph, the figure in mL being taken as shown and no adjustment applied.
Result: 71 mL
